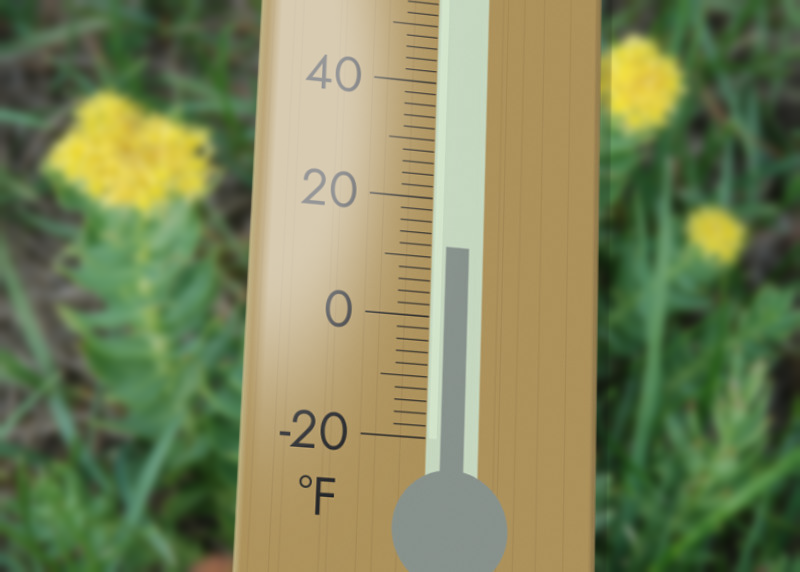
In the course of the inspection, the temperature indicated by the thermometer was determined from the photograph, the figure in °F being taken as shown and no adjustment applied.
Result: 12 °F
